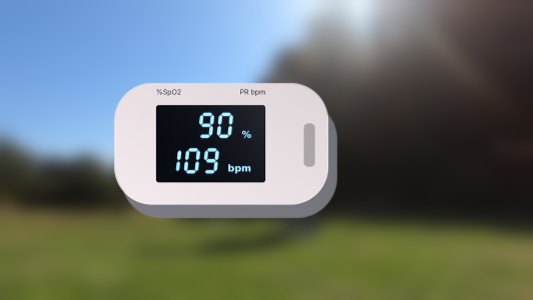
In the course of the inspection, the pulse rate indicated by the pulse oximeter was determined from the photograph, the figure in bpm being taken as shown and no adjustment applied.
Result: 109 bpm
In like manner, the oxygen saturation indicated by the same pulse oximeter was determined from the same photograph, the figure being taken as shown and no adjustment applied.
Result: 90 %
